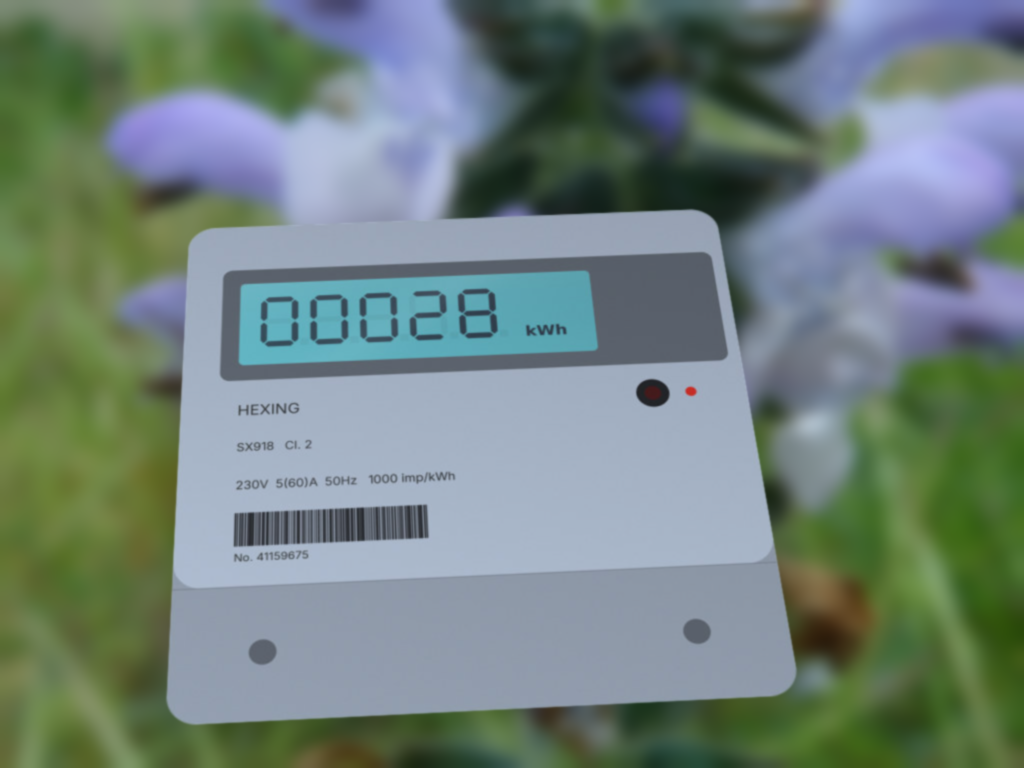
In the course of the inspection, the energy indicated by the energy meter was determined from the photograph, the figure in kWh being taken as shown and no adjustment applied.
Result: 28 kWh
